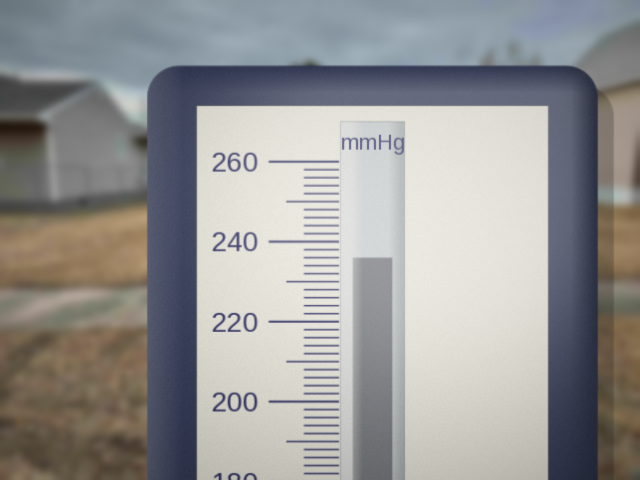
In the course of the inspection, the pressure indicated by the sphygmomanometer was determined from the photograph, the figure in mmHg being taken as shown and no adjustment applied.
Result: 236 mmHg
